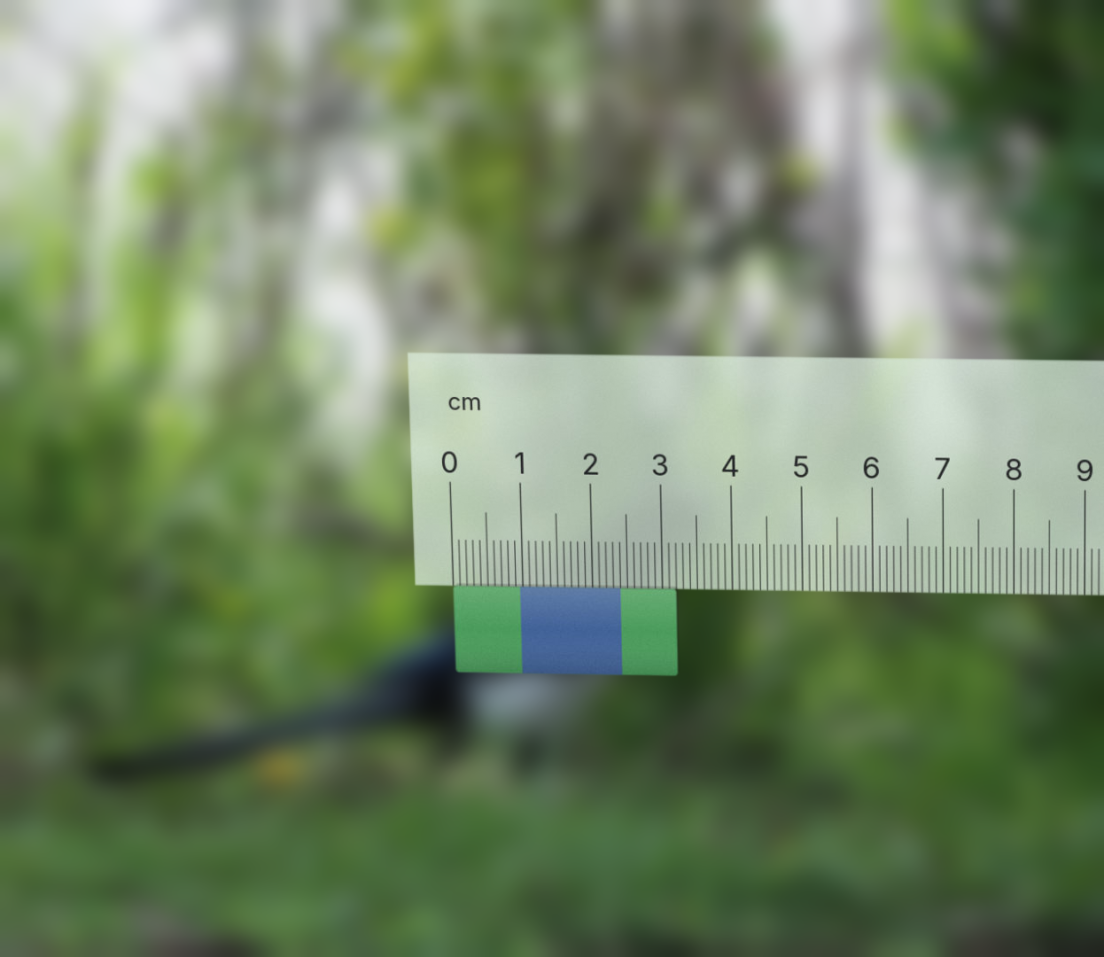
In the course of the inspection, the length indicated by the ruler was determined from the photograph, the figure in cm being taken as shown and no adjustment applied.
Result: 3.2 cm
